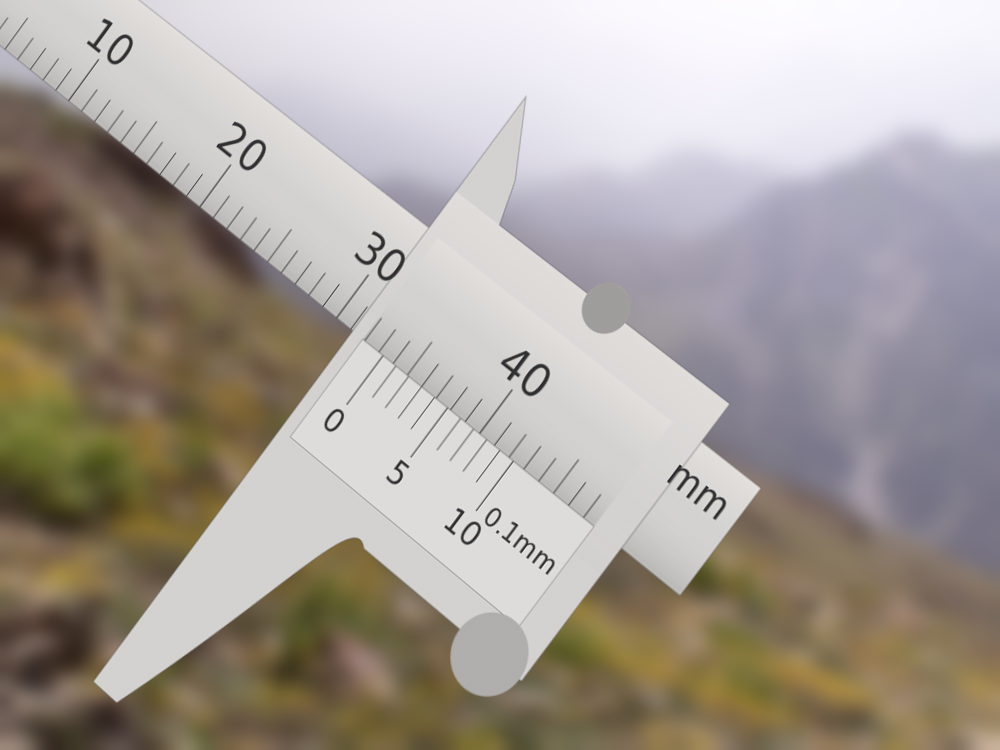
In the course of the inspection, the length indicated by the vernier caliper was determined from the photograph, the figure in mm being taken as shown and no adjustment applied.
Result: 33.3 mm
